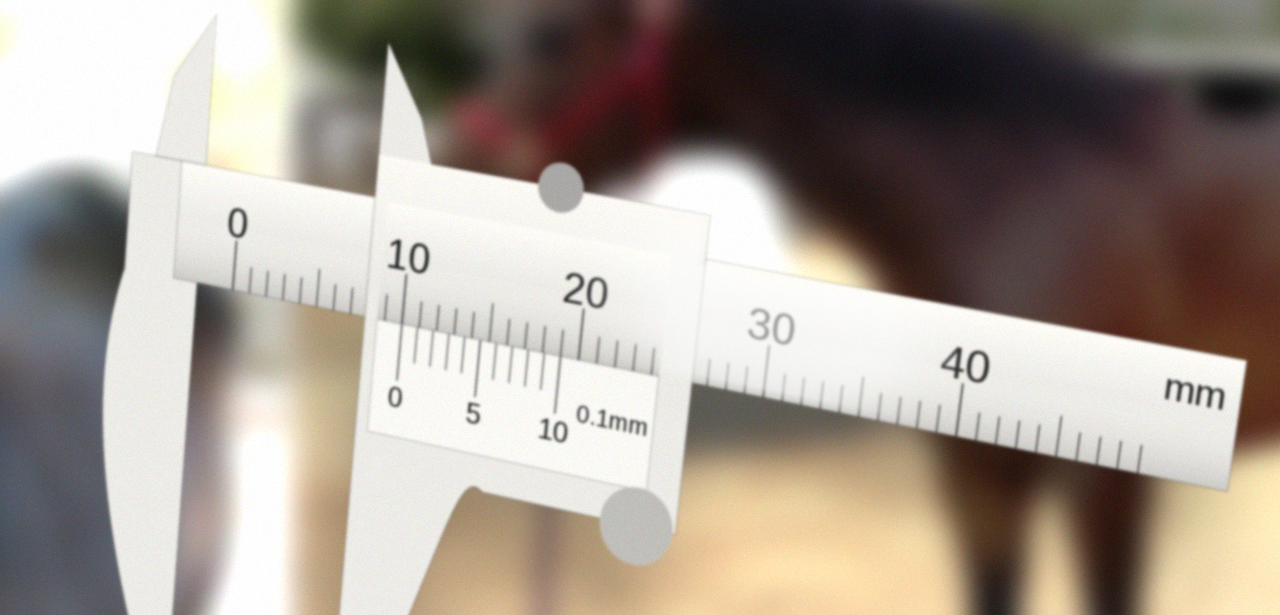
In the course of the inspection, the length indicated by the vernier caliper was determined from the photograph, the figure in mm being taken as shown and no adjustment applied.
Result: 10.0 mm
